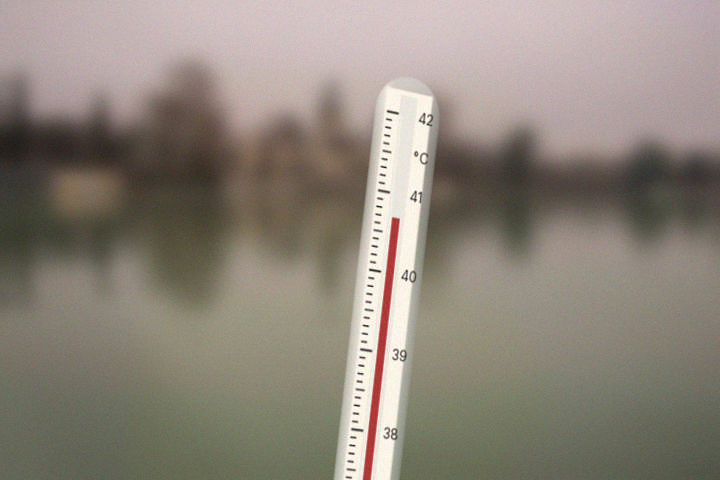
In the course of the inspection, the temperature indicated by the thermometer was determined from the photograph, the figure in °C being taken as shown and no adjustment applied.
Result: 40.7 °C
